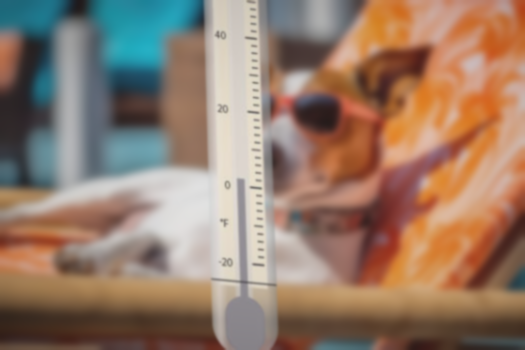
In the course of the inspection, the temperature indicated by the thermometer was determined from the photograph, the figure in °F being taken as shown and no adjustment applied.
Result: 2 °F
